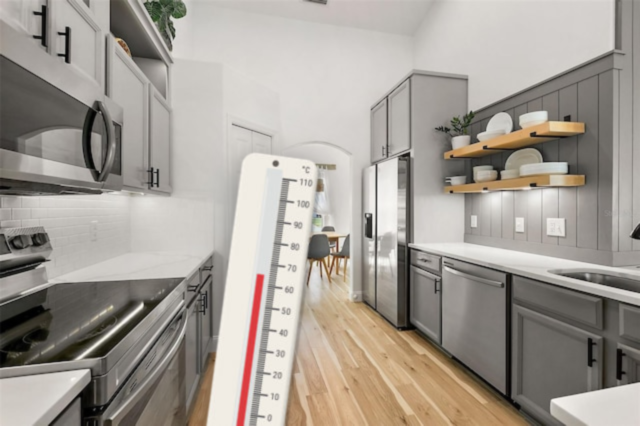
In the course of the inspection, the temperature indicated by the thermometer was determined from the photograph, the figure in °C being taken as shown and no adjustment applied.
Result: 65 °C
